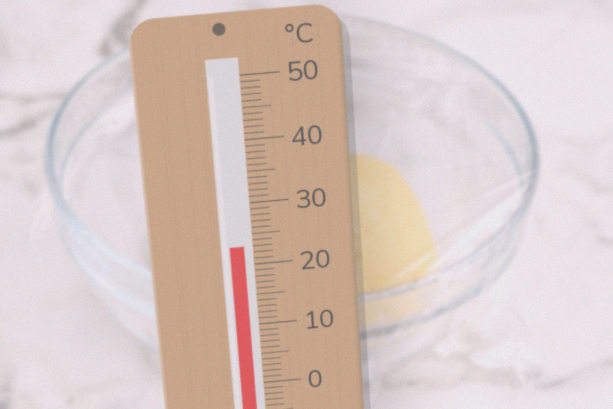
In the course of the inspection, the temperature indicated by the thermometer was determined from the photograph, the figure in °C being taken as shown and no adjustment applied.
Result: 23 °C
